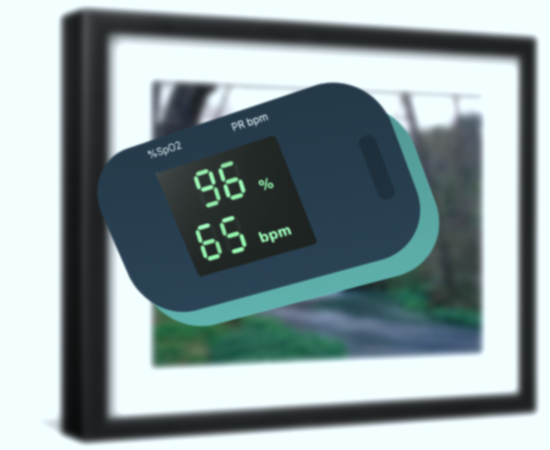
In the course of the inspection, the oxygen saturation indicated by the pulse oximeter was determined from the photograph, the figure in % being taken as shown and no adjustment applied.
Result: 96 %
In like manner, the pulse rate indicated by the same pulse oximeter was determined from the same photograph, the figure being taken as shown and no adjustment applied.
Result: 65 bpm
